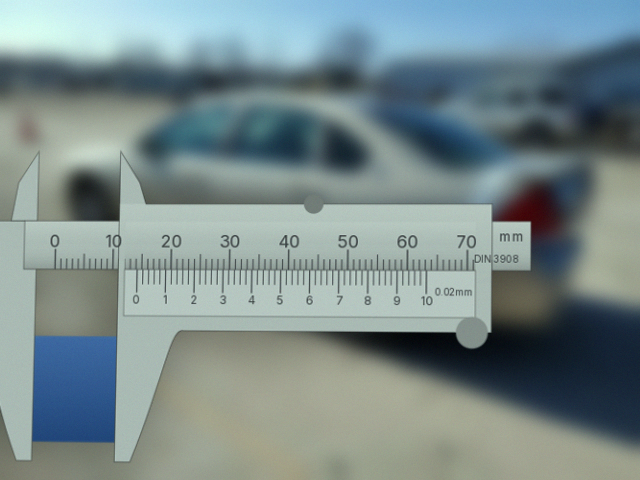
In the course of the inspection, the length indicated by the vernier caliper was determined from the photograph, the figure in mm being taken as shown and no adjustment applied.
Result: 14.2 mm
